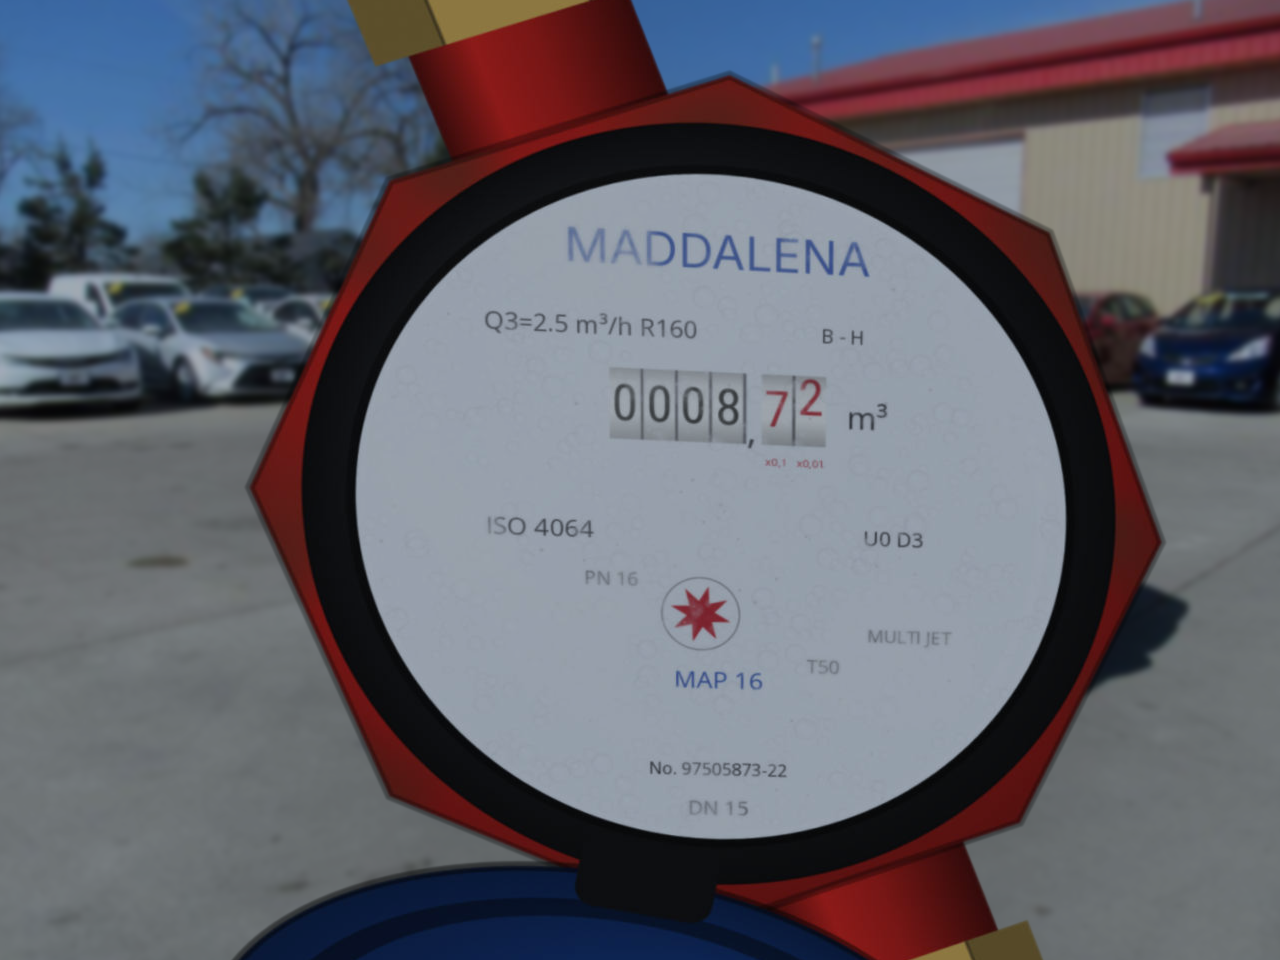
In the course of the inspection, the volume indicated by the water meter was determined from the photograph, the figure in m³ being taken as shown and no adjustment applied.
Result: 8.72 m³
